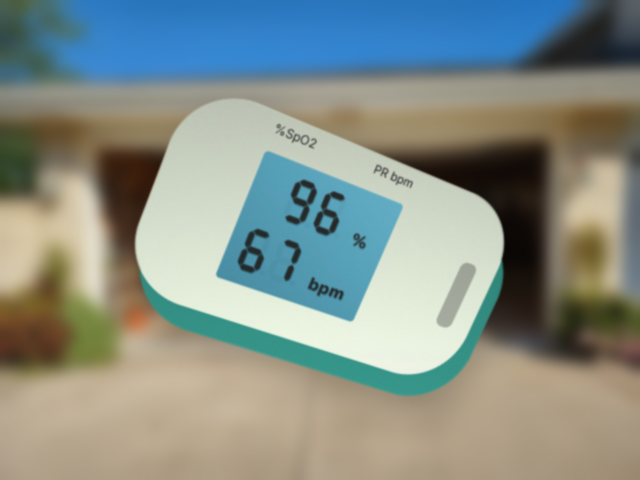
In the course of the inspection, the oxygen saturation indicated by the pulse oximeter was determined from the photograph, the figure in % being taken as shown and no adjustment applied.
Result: 96 %
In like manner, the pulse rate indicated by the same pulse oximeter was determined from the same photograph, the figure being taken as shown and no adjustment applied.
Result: 67 bpm
